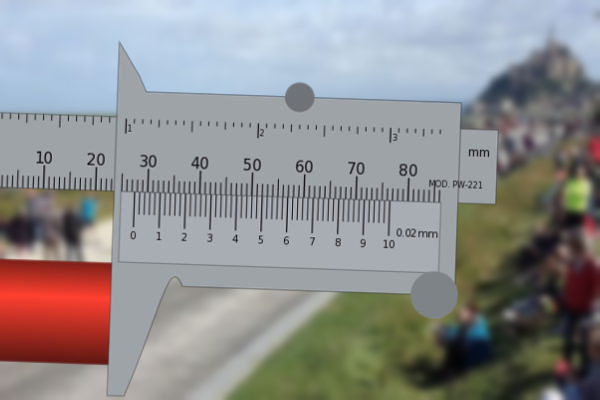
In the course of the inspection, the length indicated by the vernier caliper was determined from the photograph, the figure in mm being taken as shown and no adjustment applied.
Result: 27.5 mm
